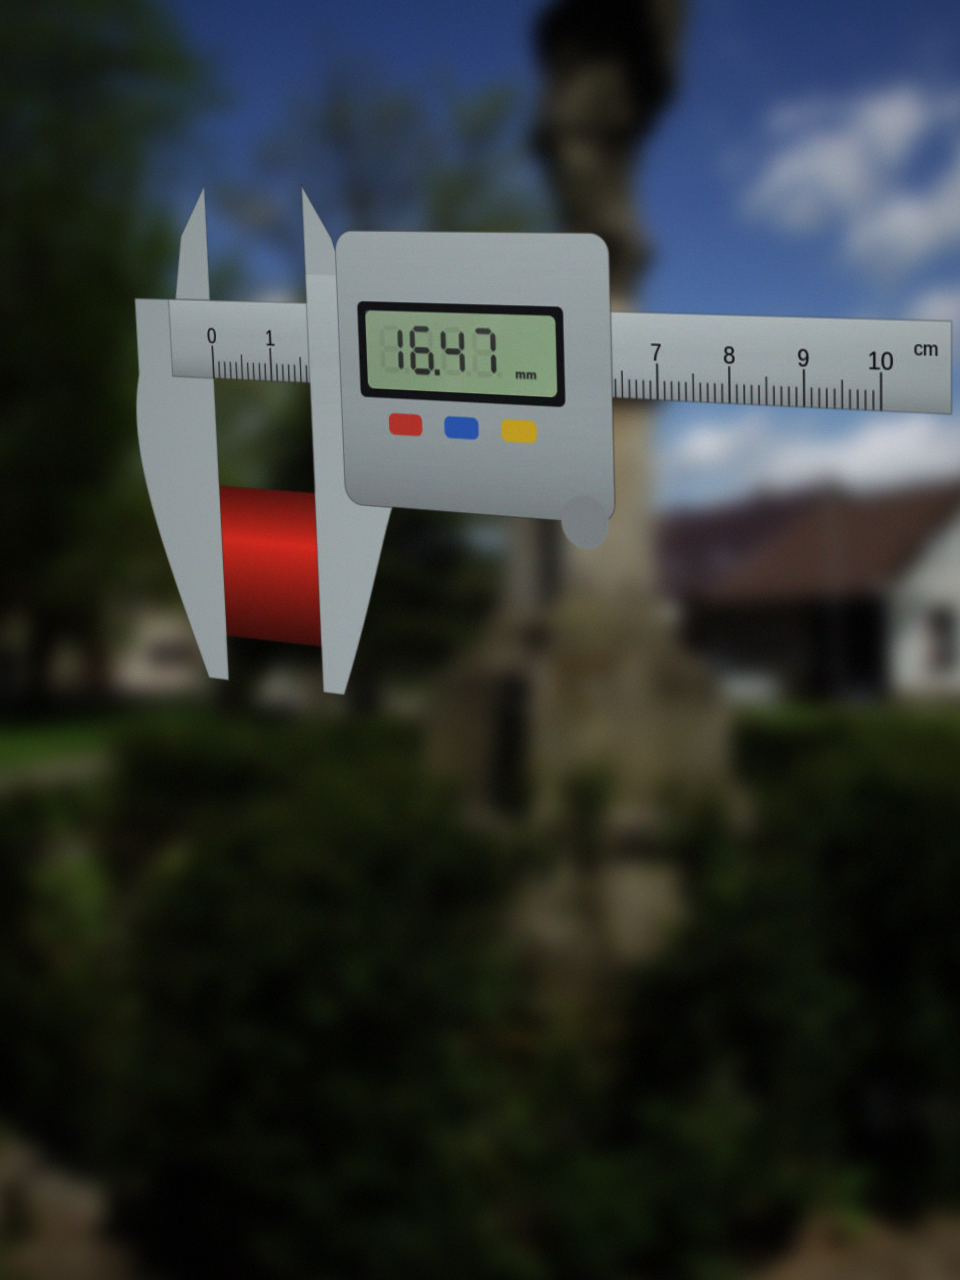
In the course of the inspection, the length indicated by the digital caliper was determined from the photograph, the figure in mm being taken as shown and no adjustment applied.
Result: 16.47 mm
